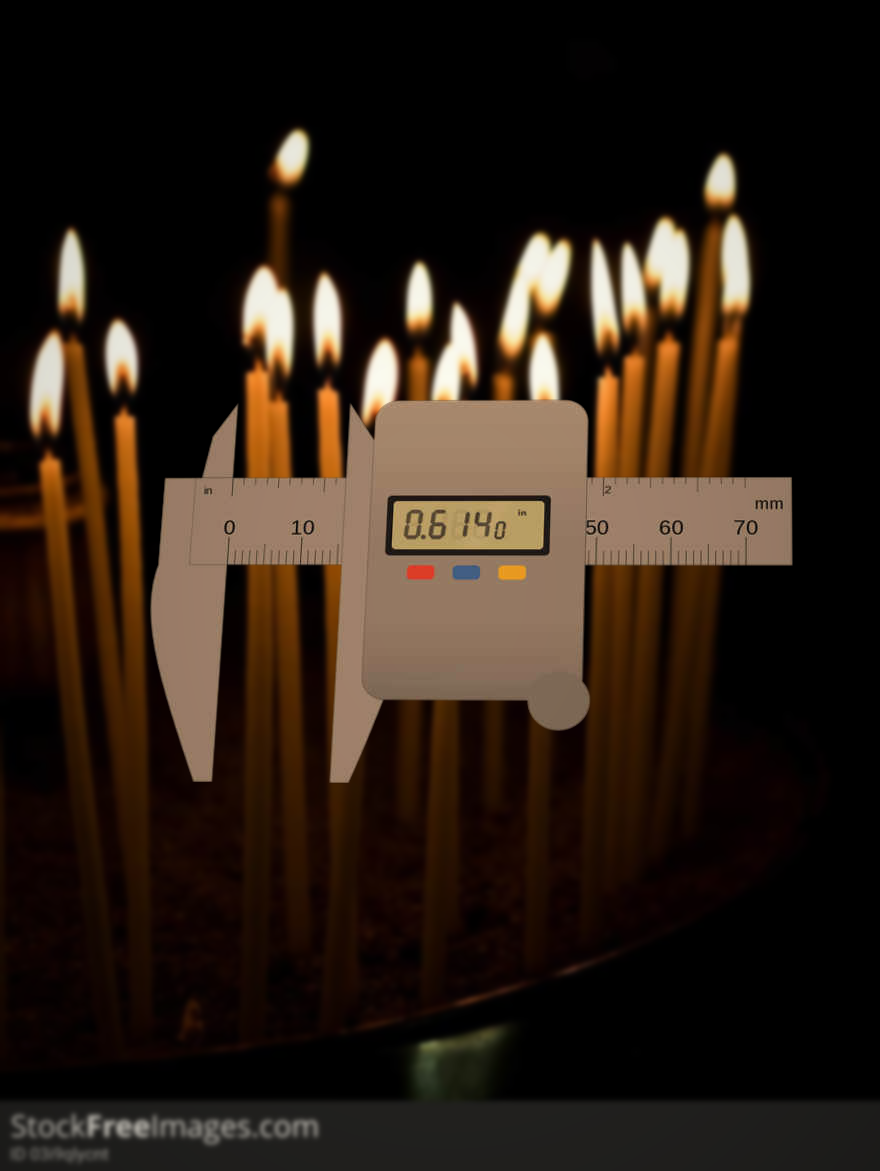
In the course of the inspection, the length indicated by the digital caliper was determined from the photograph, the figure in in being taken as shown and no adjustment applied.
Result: 0.6140 in
